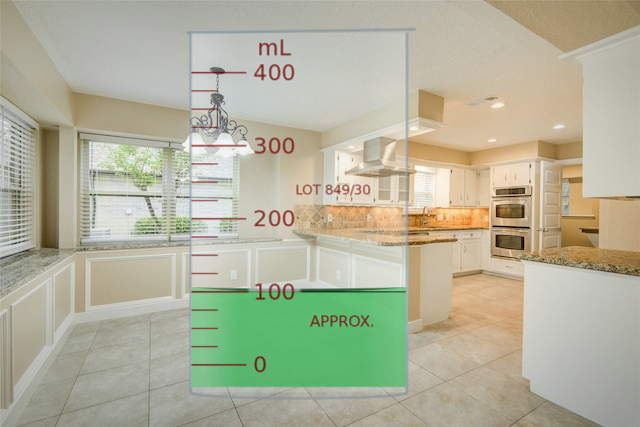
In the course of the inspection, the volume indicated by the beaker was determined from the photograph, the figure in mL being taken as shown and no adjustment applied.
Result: 100 mL
